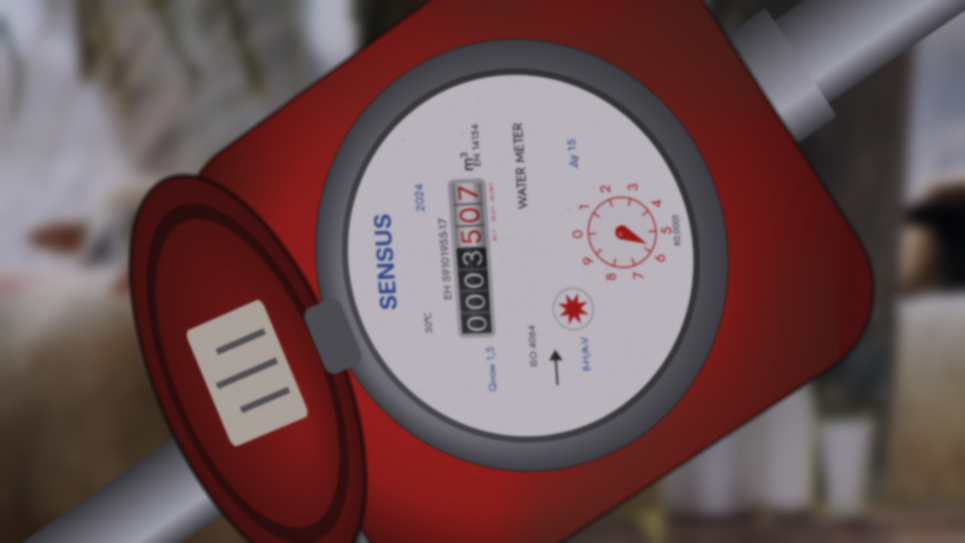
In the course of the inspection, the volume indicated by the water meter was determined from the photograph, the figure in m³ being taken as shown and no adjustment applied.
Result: 3.5075 m³
